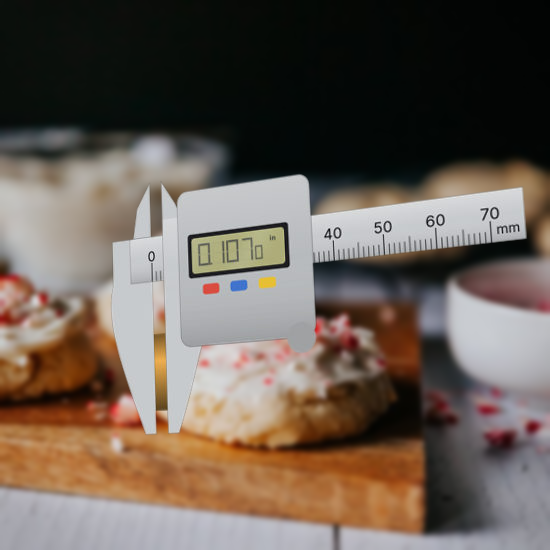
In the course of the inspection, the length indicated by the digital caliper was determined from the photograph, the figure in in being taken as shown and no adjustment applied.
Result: 0.1070 in
